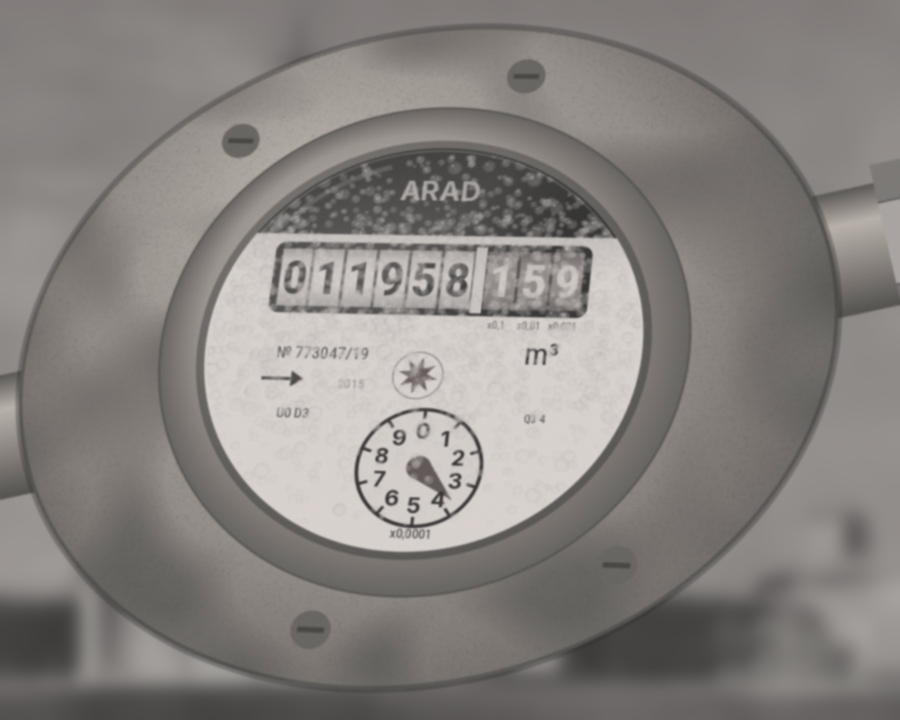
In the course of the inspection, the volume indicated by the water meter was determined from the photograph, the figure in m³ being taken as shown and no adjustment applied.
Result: 11958.1593 m³
